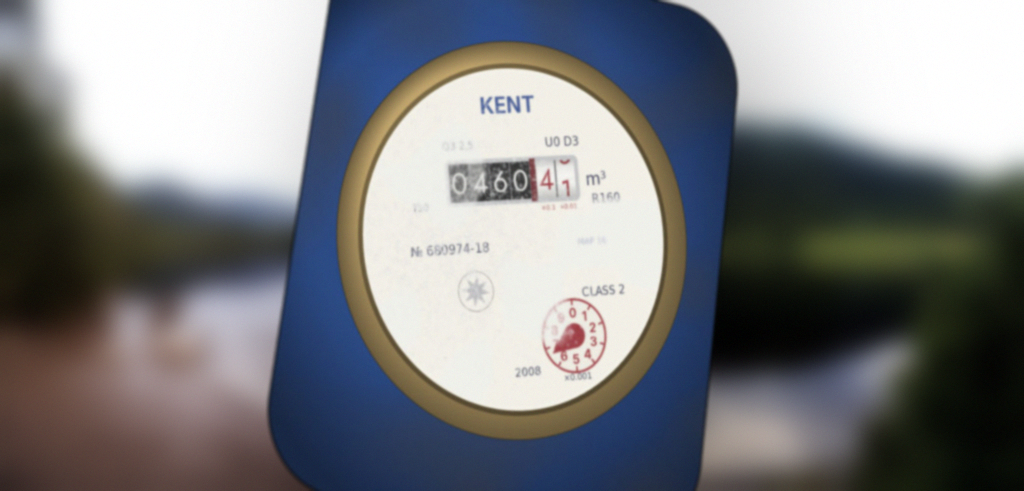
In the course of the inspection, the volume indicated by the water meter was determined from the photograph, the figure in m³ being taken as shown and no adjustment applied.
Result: 460.406 m³
